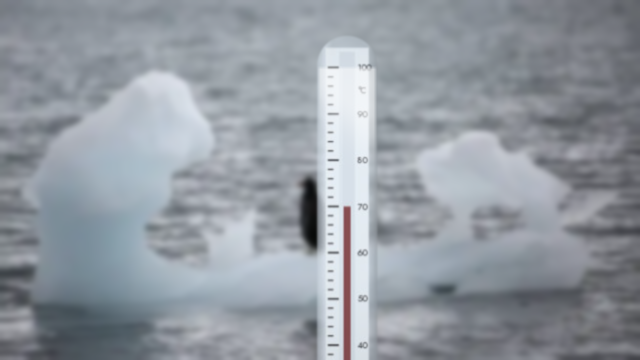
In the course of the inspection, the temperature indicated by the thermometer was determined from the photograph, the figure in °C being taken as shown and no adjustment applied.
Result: 70 °C
